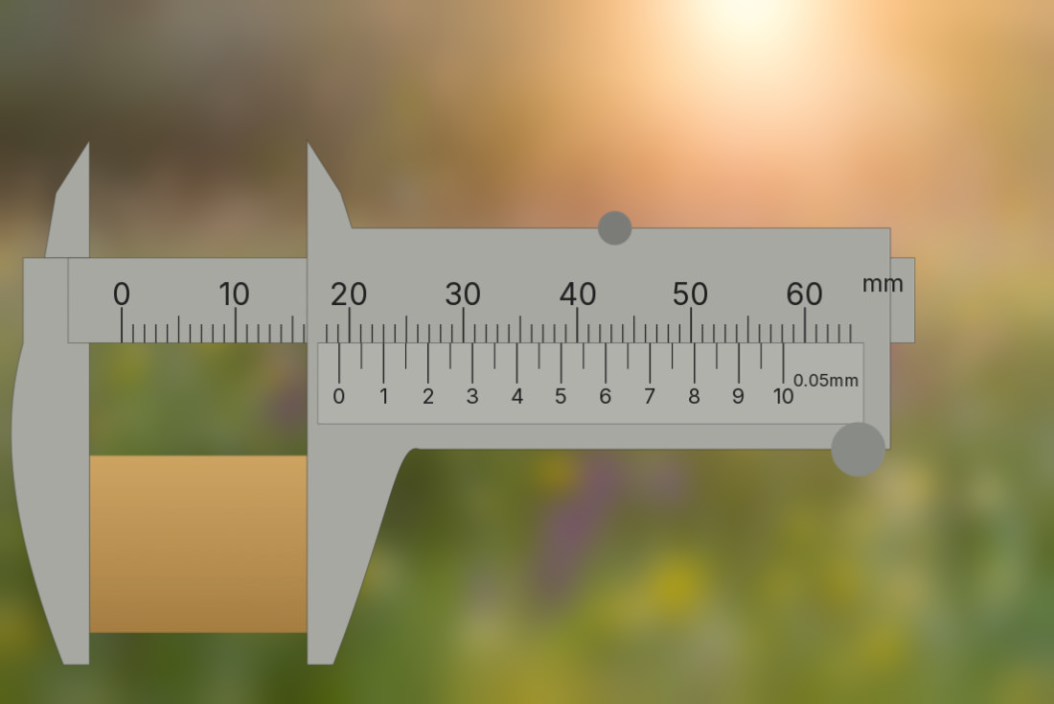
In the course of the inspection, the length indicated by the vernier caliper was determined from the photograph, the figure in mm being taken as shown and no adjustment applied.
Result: 19.1 mm
